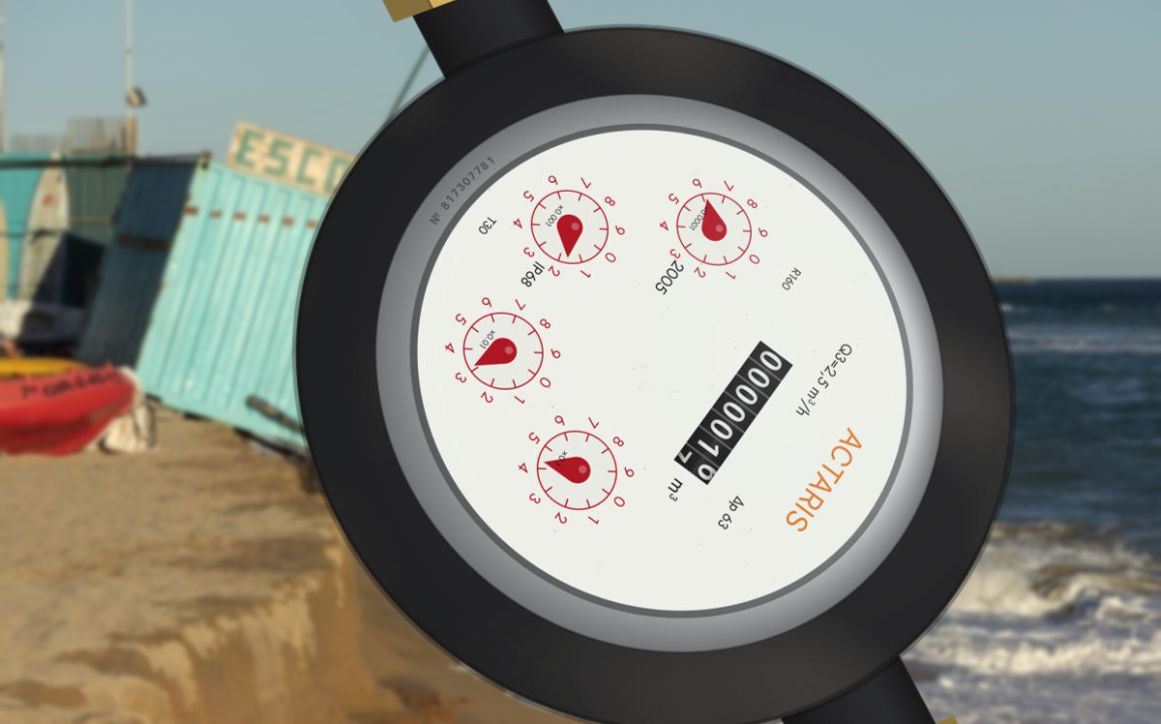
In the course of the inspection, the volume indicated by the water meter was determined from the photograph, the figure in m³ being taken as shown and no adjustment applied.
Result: 16.4316 m³
